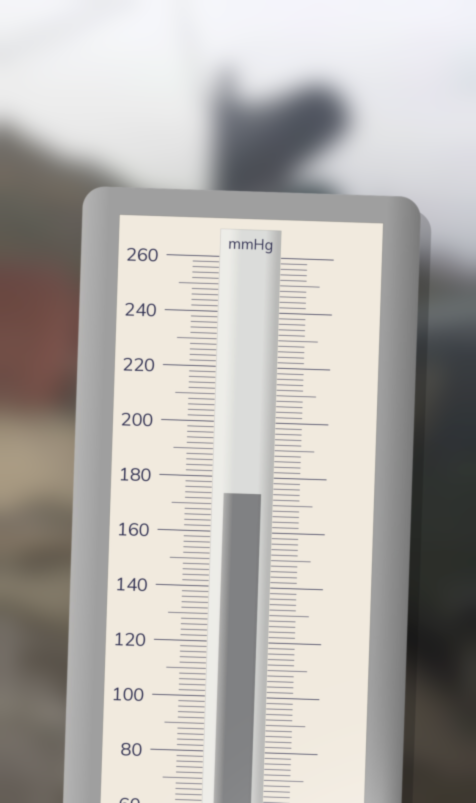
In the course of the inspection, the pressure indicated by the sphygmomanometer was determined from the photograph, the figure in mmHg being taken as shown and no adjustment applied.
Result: 174 mmHg
